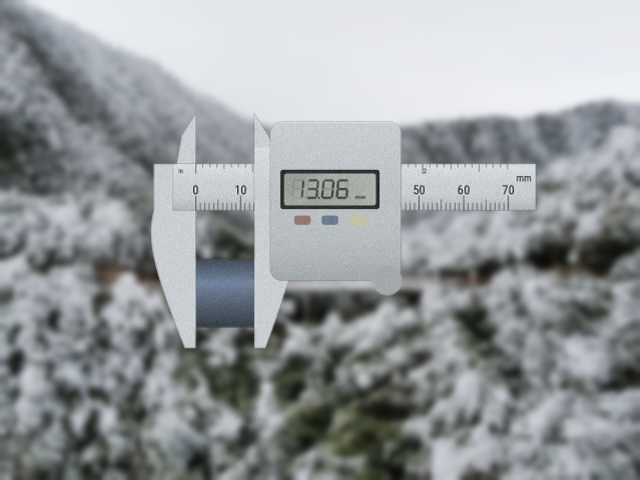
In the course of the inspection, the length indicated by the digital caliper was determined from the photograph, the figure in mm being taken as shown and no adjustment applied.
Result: 13.06 mm
